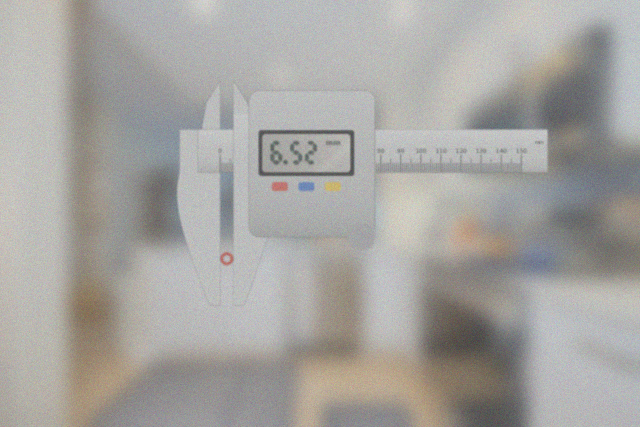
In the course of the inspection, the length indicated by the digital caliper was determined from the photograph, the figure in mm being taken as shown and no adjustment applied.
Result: 6.52 mm
